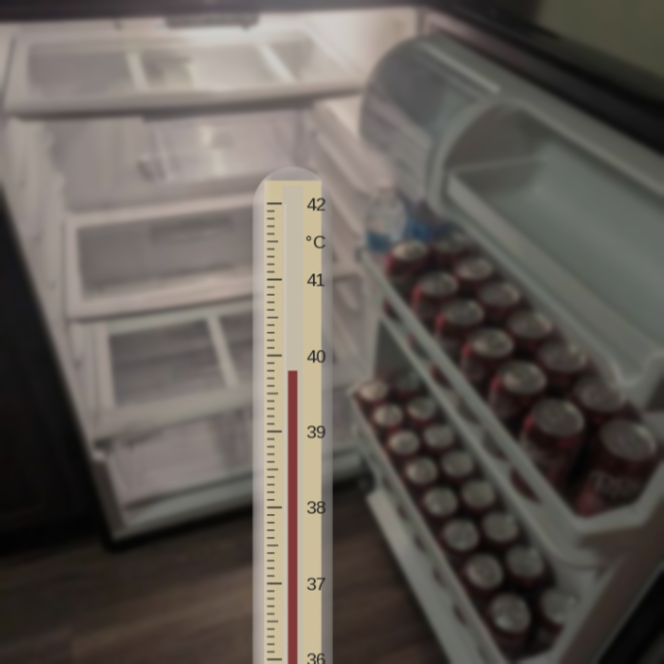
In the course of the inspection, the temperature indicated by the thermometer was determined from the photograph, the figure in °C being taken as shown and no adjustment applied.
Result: 39.8 °C
